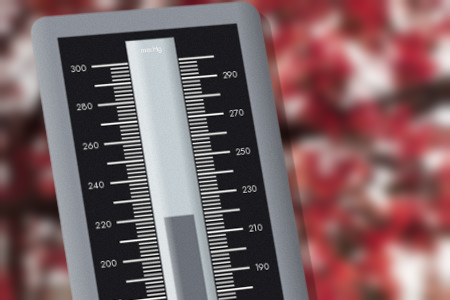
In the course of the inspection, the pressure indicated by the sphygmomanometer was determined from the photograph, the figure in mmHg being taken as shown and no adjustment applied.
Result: 220 mmHg
